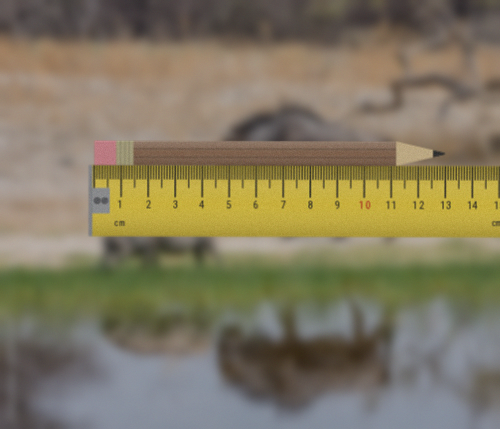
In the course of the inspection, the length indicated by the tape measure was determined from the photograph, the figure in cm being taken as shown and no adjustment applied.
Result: 13 cm
